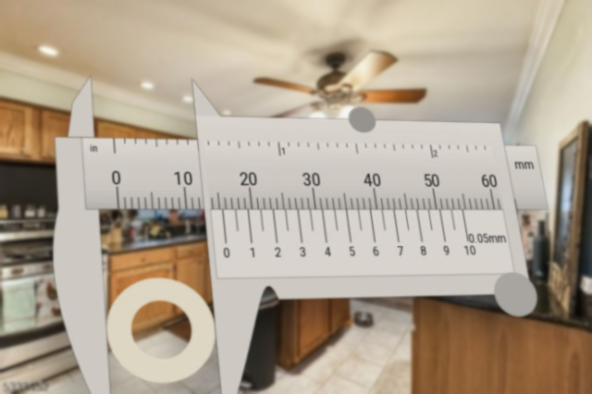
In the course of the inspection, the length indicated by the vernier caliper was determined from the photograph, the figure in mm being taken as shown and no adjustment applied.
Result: 15.5 mm
